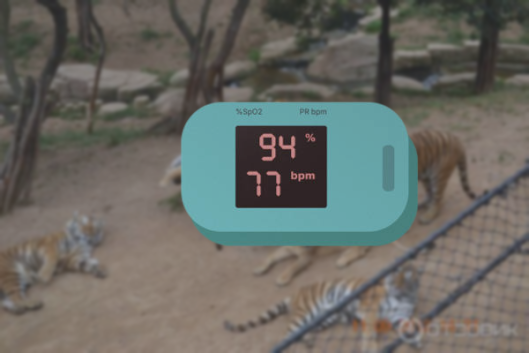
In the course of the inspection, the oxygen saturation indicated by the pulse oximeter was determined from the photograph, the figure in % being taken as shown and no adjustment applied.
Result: 94 %
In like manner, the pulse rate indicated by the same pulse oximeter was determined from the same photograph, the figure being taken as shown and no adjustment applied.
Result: 77 bpm
